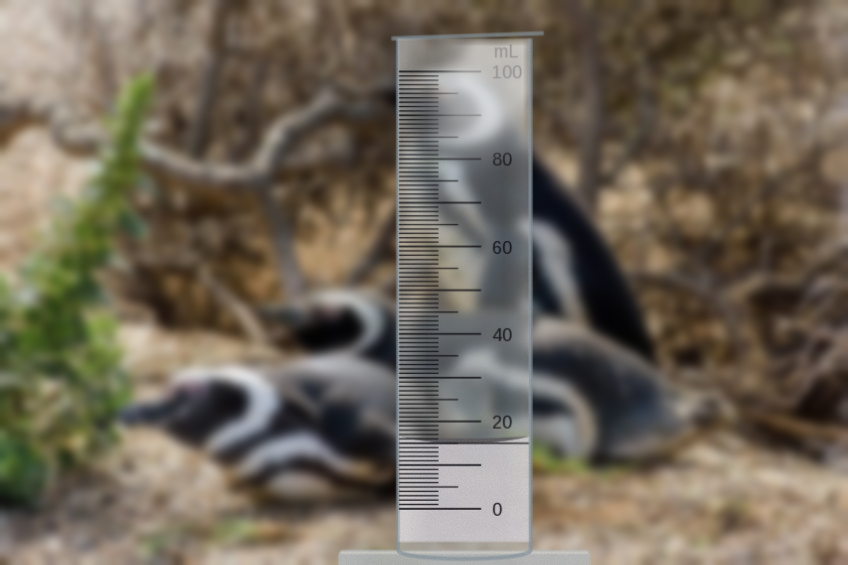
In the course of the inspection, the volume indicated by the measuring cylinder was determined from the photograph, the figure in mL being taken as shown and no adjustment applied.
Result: 15 mL
